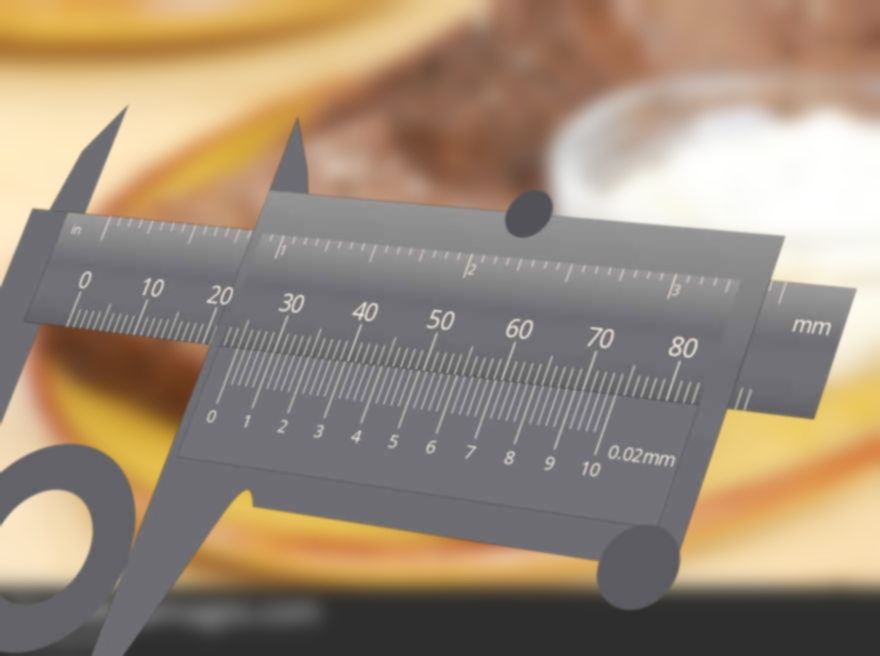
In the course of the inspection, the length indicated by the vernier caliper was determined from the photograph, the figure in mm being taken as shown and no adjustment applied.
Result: 25.0 mm
